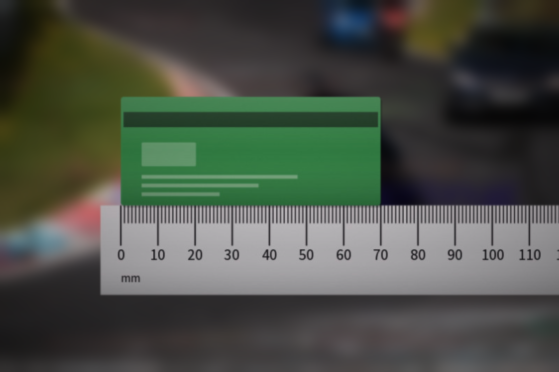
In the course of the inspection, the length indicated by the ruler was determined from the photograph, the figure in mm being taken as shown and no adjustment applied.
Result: 70 mm
